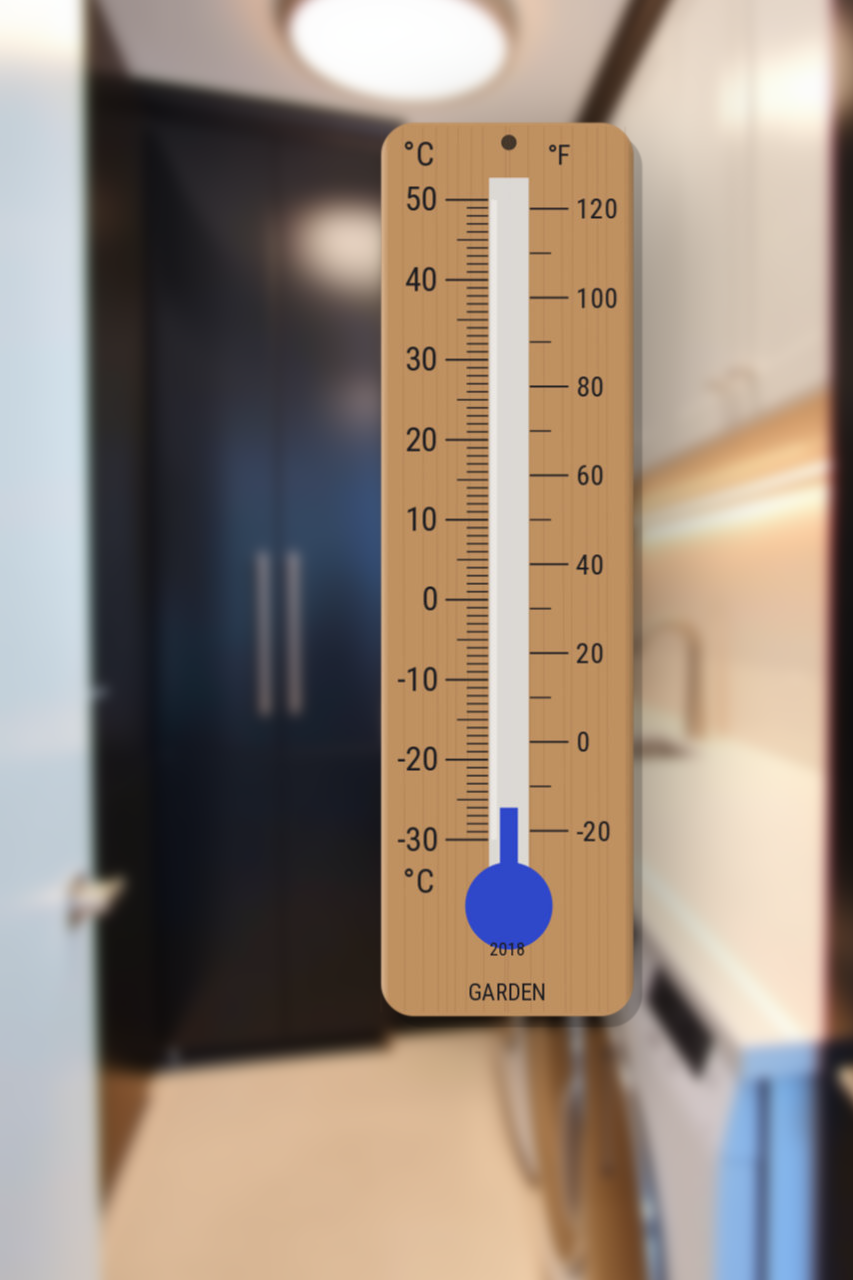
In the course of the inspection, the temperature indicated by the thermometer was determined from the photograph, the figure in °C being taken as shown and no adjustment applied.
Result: -26 °C
